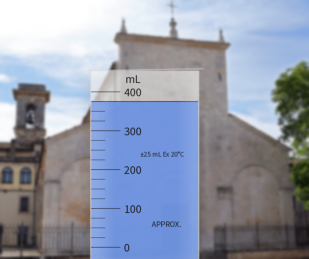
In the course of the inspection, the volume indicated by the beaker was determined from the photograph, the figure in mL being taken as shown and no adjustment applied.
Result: 375 mL
